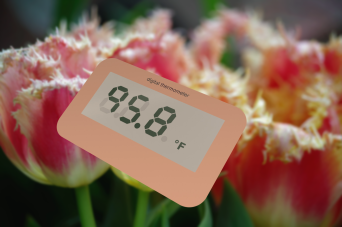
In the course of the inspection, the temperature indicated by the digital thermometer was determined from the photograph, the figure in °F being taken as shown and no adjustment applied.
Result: 95.8 °F
